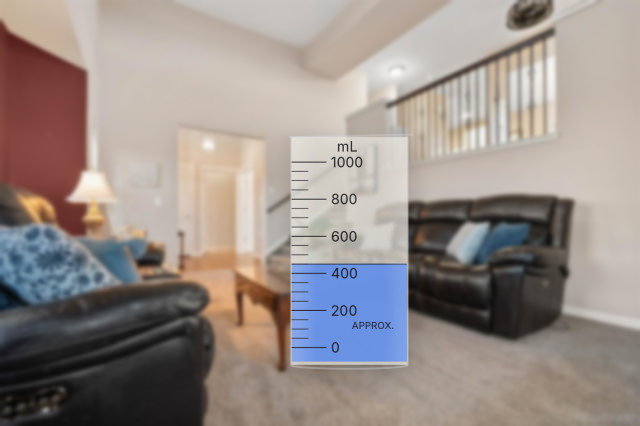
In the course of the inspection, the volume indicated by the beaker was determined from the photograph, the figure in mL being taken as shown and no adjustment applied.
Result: 450 mL
